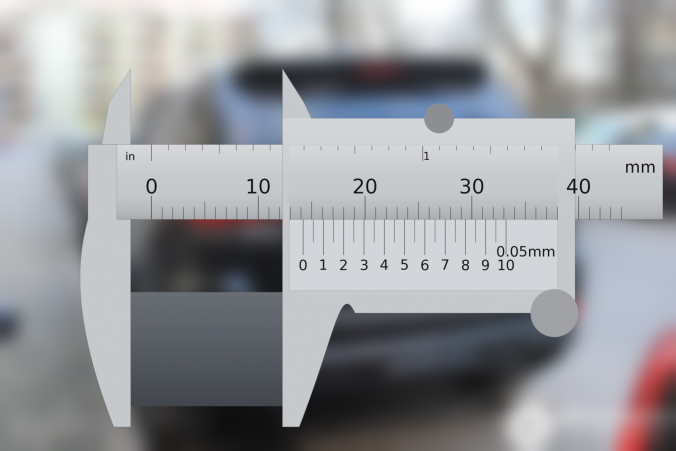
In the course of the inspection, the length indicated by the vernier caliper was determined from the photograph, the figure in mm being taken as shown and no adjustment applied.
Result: 14.2 mm
